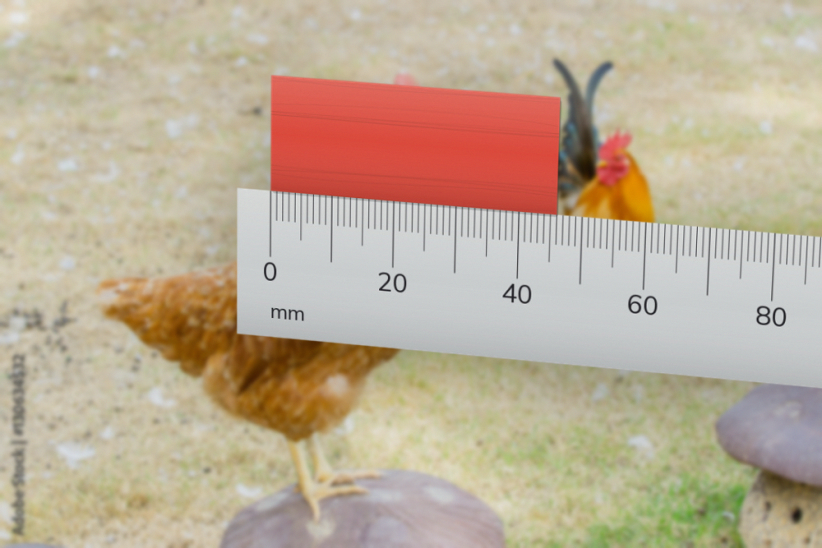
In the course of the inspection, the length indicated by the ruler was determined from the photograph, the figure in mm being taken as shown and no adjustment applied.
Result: 46 mm
